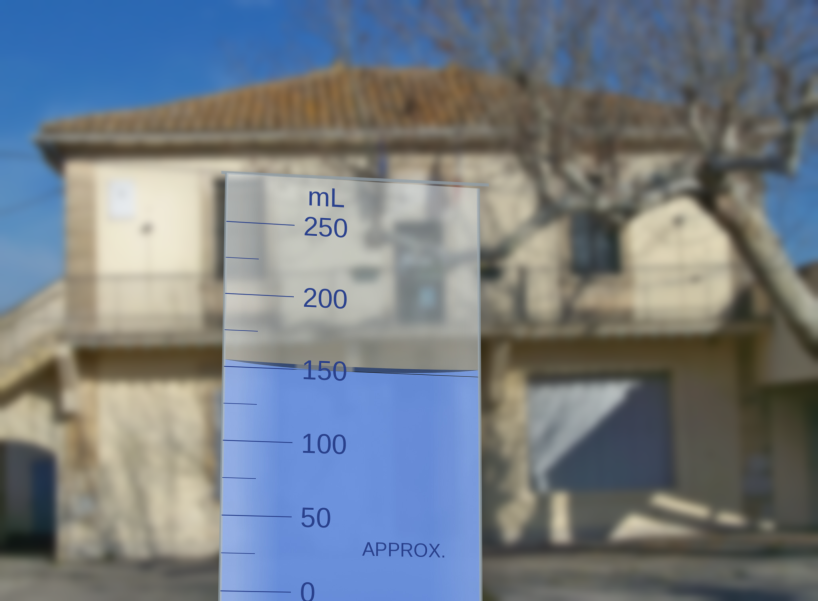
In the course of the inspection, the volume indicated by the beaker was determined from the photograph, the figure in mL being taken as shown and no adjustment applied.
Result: 150 mL
